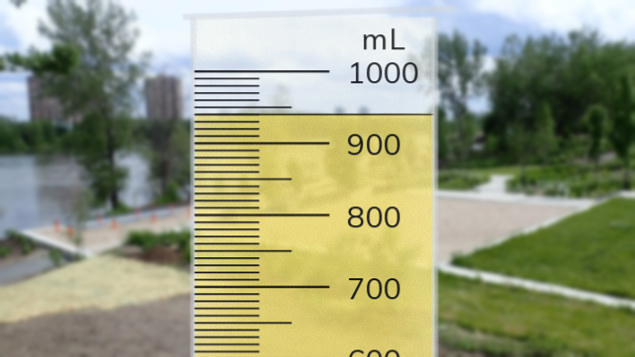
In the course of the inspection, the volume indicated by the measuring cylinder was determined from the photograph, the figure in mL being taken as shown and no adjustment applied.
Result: 940 mL
